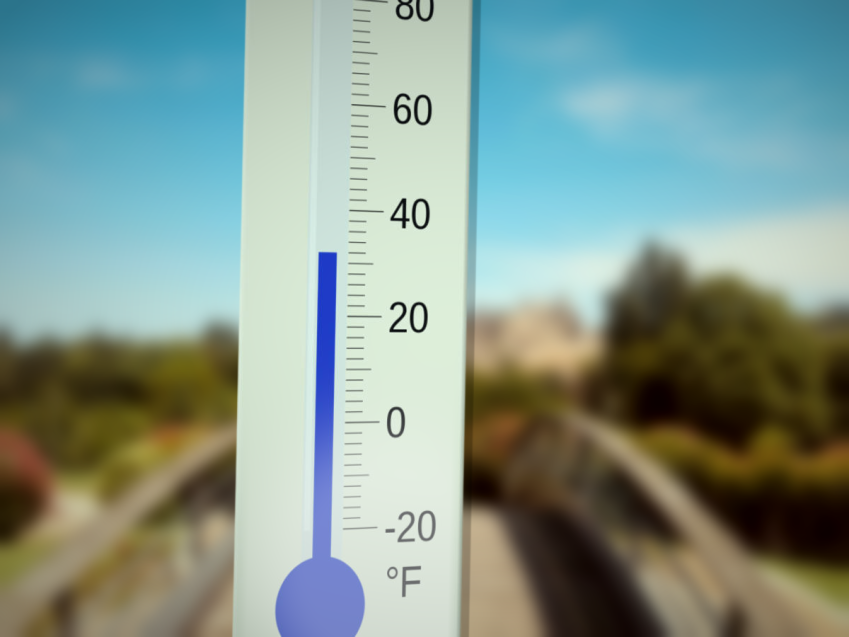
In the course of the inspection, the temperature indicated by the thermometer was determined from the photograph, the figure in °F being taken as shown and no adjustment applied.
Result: 32 °F
